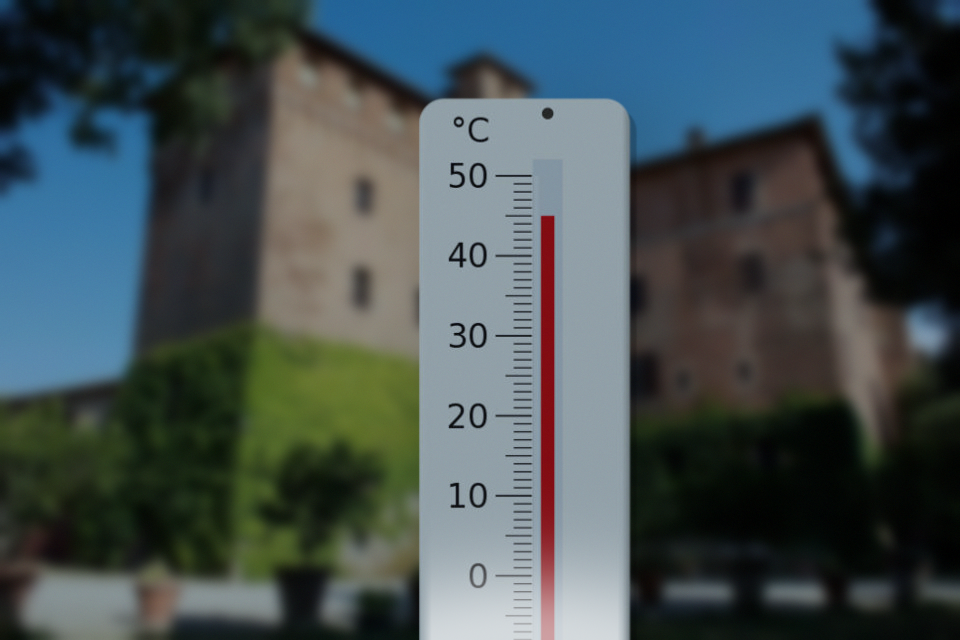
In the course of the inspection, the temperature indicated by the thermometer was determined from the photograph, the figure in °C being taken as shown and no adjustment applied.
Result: 45 °C
